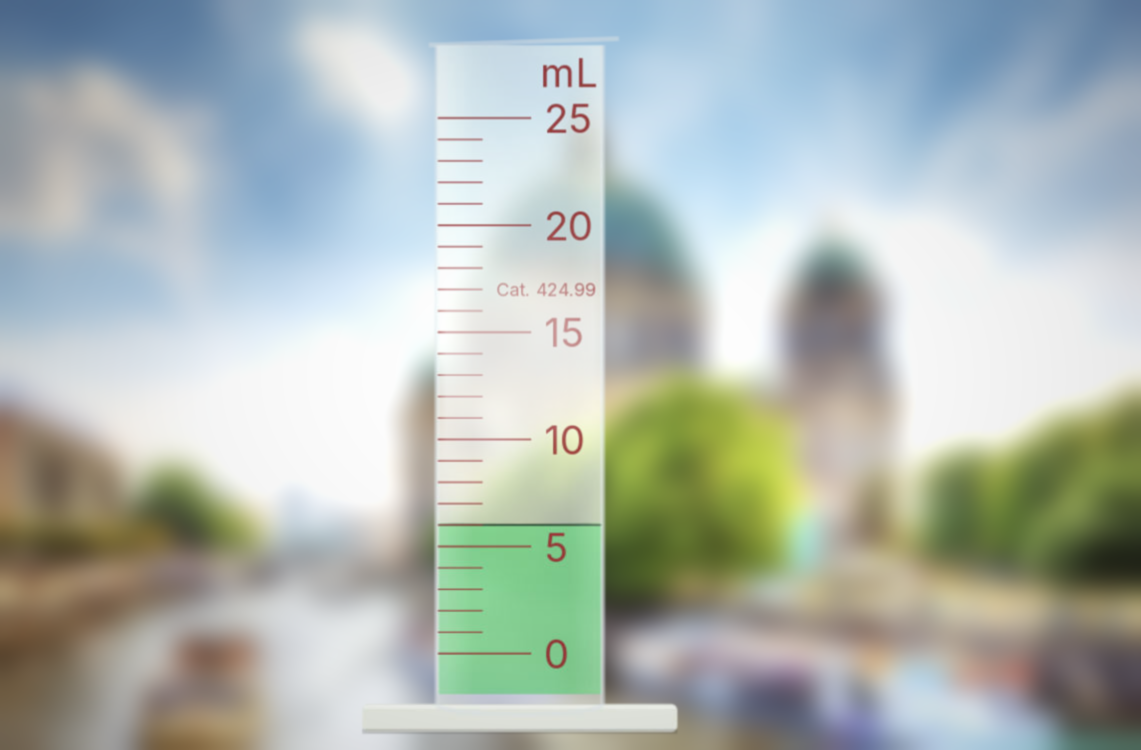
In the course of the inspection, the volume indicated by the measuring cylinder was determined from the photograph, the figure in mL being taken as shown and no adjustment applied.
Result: 6 mL
